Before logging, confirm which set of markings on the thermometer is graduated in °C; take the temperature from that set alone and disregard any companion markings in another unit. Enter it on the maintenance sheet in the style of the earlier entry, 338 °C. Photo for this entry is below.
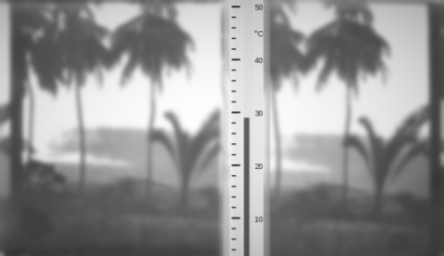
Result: 29 °C
